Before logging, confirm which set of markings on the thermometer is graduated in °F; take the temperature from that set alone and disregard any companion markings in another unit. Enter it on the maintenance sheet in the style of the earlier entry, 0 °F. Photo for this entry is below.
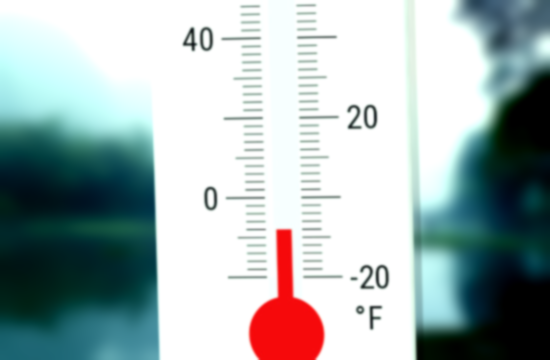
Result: -8 °F
